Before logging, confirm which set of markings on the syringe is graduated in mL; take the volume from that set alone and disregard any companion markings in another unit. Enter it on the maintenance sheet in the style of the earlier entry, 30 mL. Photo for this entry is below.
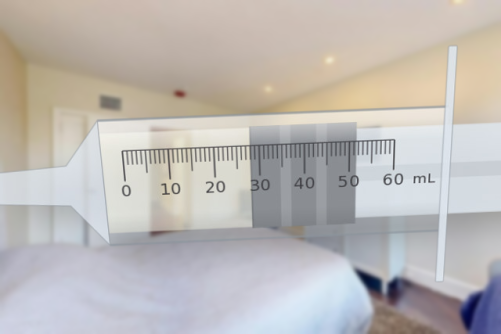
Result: 28 mL
